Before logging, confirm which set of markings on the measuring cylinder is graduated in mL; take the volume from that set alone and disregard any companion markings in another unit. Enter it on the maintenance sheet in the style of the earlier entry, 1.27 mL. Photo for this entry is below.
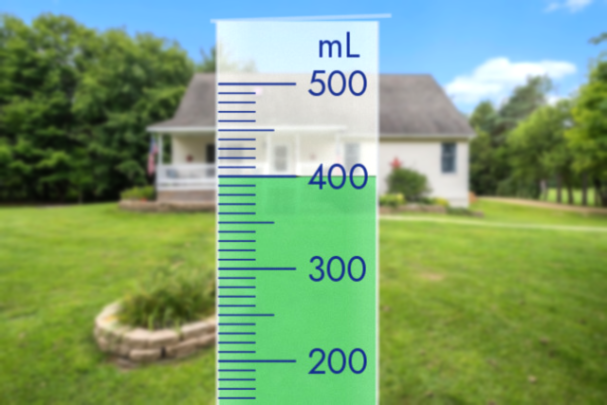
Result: 400 mL
